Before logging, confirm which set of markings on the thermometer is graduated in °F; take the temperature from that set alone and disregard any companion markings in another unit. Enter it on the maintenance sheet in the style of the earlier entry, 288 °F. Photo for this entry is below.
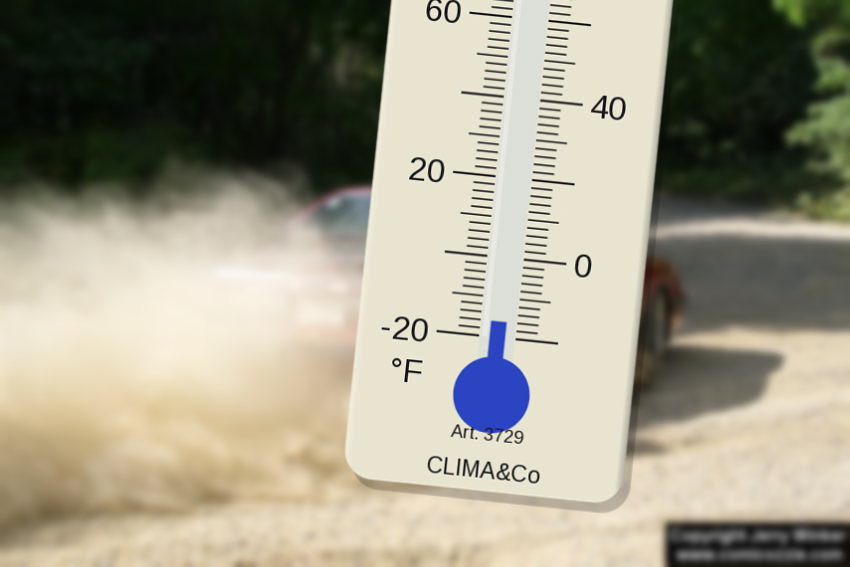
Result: -16 °F
